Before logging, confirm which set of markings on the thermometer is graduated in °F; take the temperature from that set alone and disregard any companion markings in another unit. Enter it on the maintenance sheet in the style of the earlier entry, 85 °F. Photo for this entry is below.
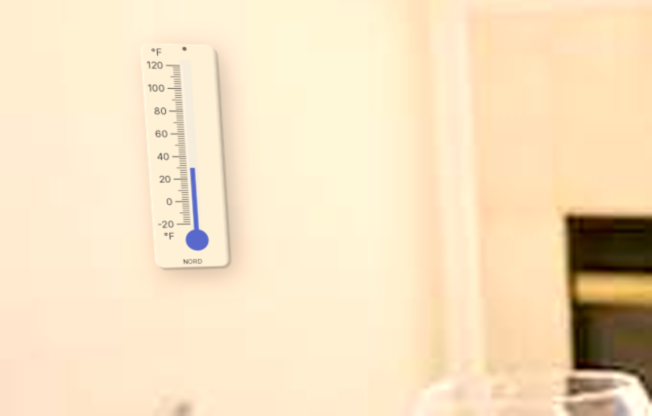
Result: 30 °F
